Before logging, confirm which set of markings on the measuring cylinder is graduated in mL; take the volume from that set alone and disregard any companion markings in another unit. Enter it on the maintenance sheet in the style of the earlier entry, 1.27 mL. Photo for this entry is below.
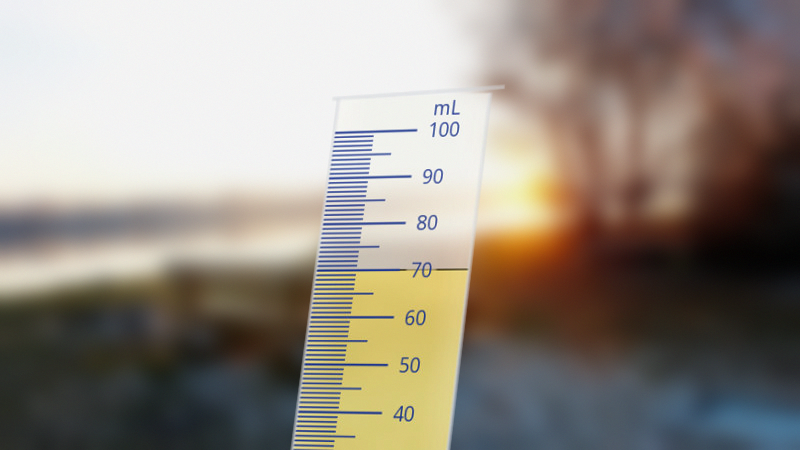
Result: 70 mL
